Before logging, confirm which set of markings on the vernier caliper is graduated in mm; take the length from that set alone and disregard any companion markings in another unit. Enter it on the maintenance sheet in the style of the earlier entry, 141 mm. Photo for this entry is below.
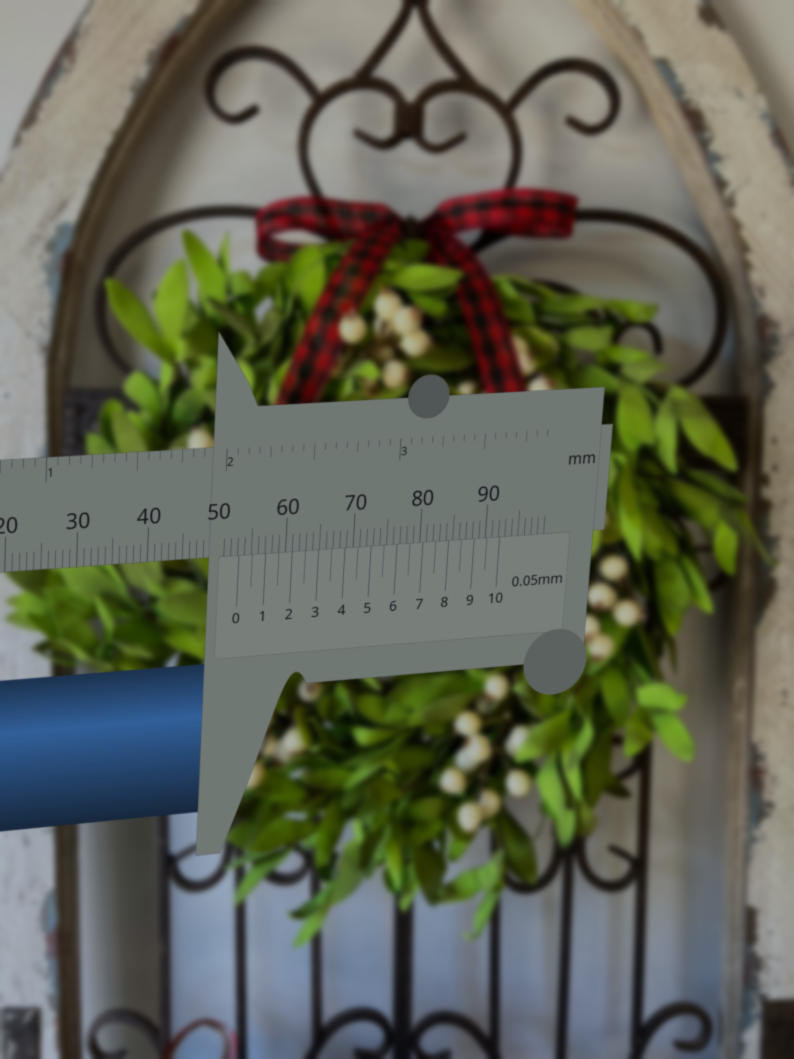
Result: 53.2 mm
